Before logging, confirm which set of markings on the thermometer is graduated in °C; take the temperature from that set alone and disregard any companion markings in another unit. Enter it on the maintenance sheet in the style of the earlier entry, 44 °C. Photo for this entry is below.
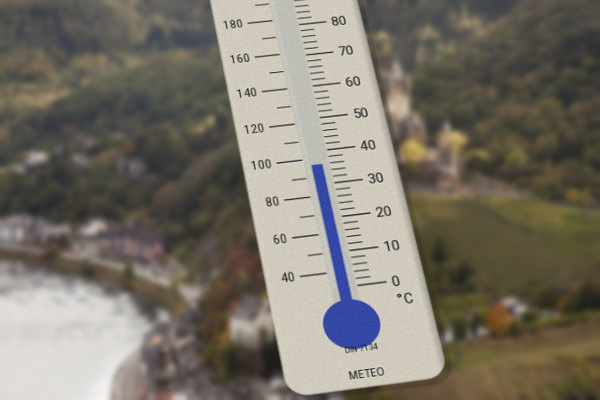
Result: 36 °C
